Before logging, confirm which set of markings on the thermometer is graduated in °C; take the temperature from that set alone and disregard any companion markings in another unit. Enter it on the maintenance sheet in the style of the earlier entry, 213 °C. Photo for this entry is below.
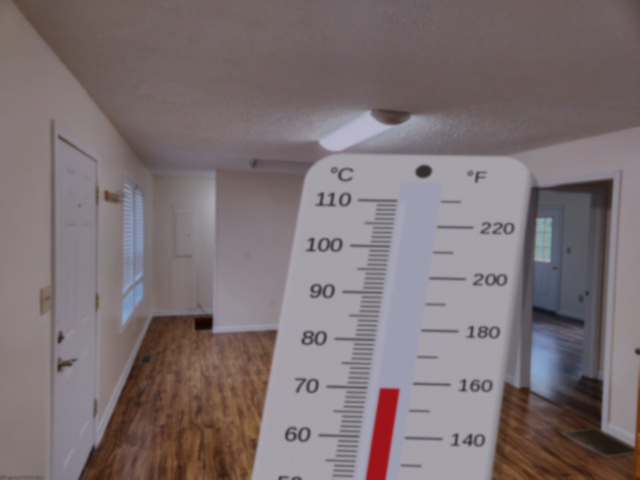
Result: 70 °C
